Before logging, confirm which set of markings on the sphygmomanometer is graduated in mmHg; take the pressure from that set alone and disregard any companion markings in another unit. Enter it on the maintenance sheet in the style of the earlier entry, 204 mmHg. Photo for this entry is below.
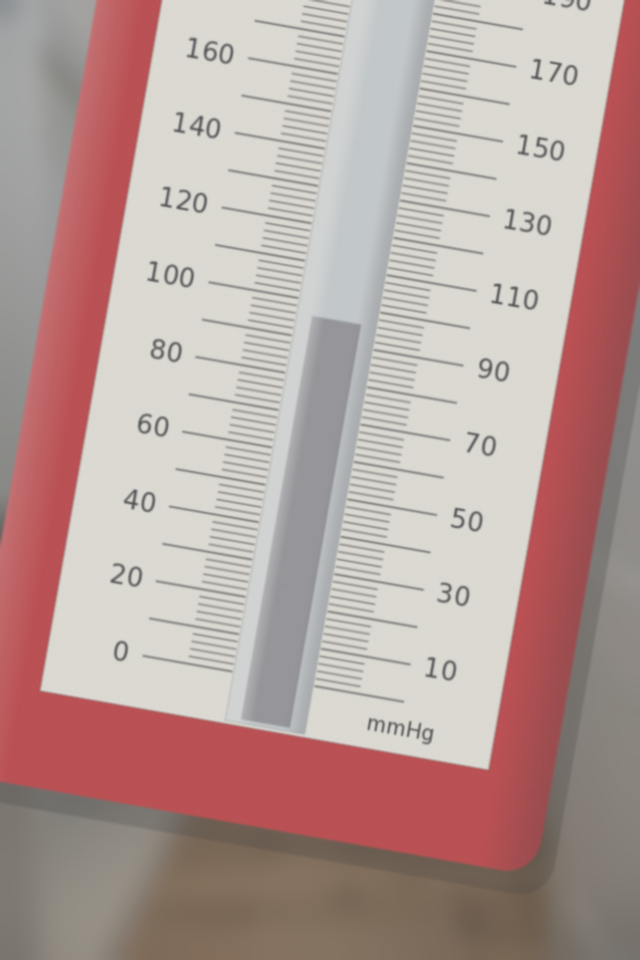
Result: 96 mmHg
